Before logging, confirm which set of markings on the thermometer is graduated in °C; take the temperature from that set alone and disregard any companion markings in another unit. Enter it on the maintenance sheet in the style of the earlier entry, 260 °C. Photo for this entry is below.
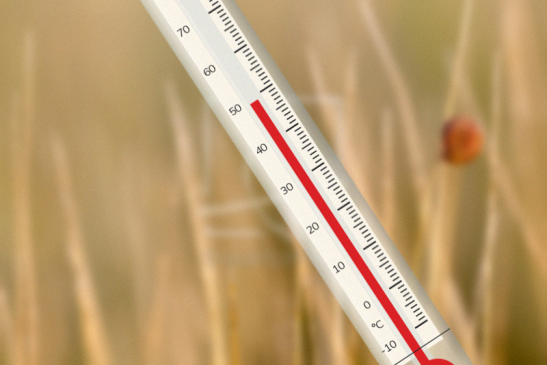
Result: 49 °C
